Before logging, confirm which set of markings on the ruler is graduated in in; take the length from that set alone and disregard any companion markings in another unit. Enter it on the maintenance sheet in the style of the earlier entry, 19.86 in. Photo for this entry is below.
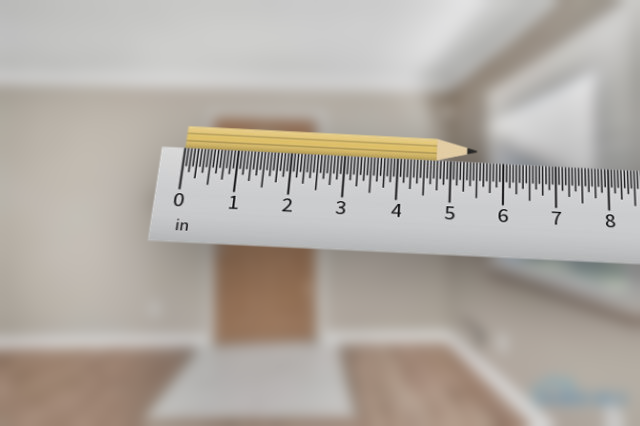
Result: 5.5 in
